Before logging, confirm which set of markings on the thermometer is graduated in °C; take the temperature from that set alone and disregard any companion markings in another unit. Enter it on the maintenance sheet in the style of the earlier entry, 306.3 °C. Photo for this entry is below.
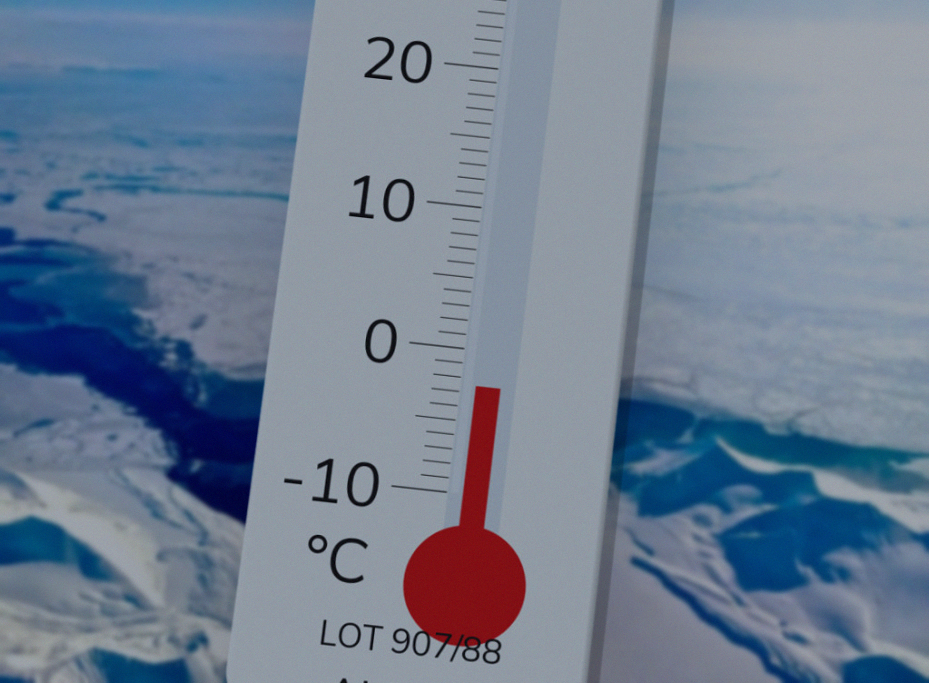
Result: -2.5 °C
